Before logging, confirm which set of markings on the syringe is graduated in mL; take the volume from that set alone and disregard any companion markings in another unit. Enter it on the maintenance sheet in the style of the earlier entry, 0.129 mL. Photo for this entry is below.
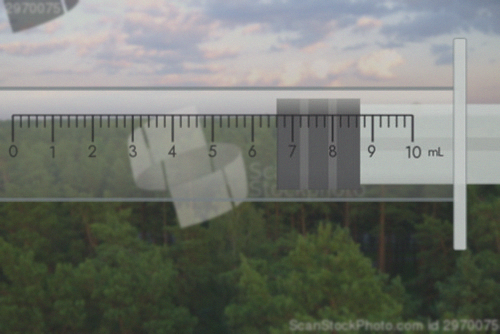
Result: 6.6 mL
